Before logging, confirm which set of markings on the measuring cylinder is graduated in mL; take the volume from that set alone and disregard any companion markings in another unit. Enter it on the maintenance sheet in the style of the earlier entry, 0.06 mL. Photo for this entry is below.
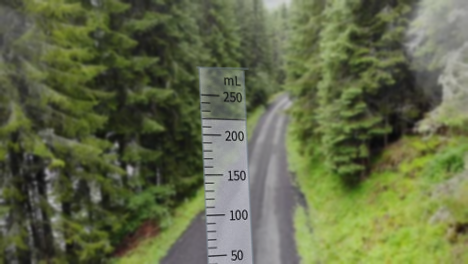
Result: 220 mL
